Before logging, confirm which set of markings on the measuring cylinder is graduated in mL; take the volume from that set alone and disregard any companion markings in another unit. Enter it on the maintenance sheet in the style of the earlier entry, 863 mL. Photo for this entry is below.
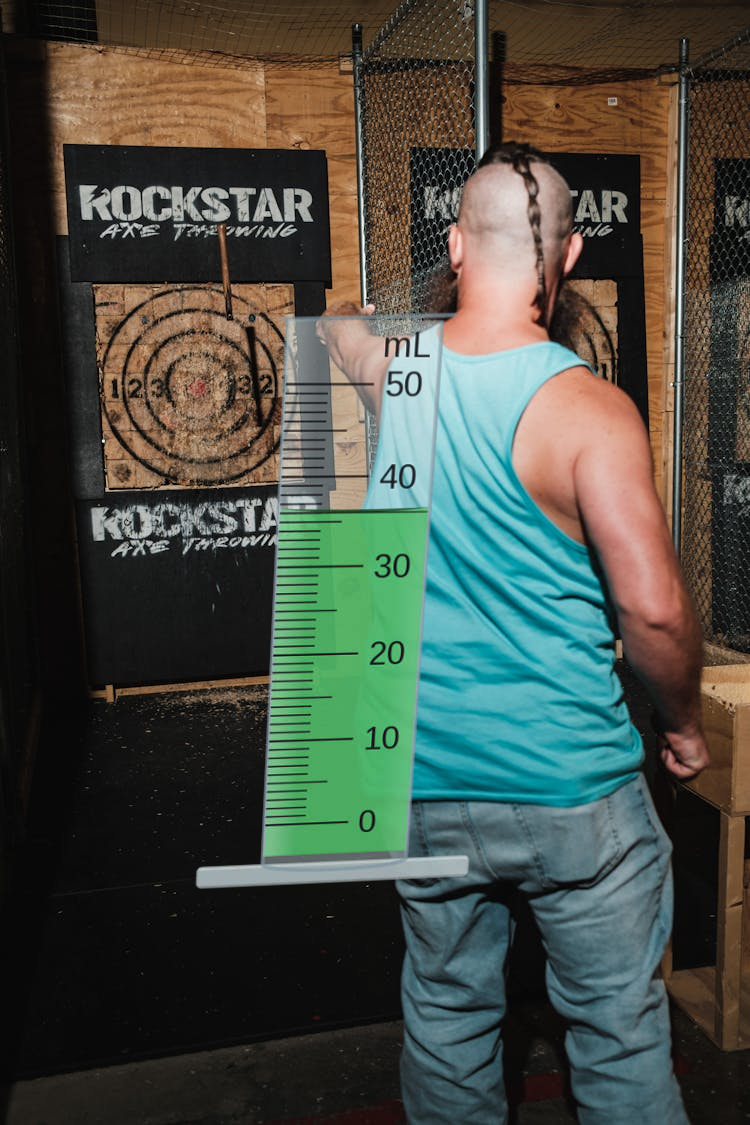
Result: 36 mL
